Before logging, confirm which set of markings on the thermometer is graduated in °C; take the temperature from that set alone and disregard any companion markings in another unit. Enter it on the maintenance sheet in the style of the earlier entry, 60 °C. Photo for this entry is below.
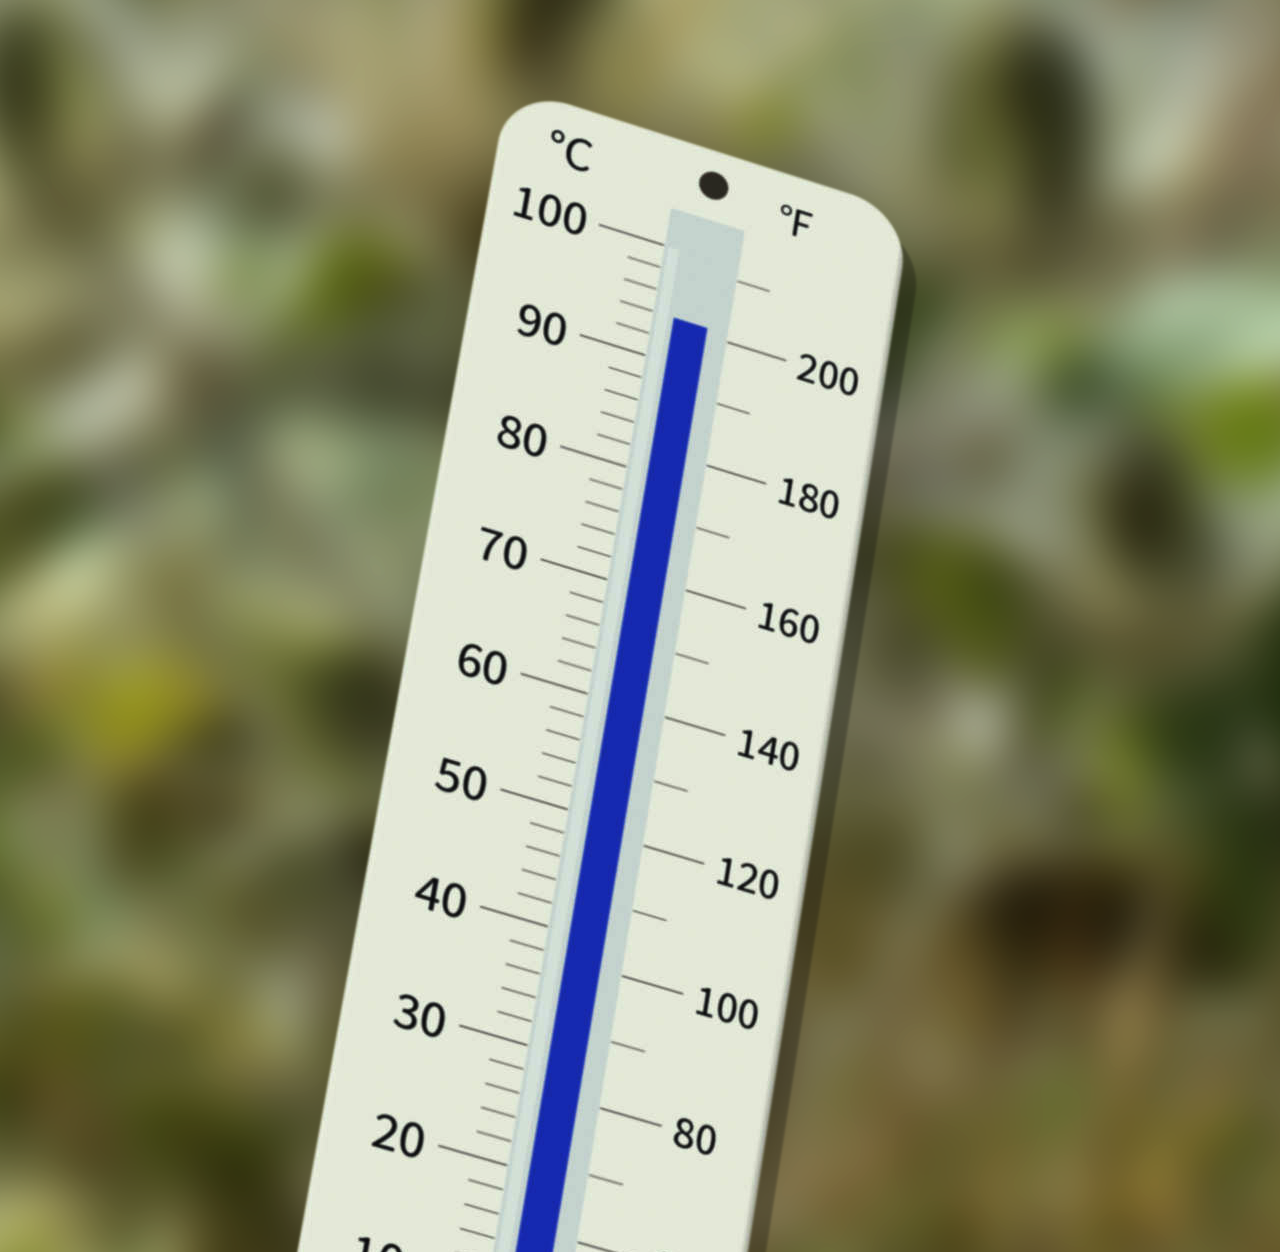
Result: 94 °C
